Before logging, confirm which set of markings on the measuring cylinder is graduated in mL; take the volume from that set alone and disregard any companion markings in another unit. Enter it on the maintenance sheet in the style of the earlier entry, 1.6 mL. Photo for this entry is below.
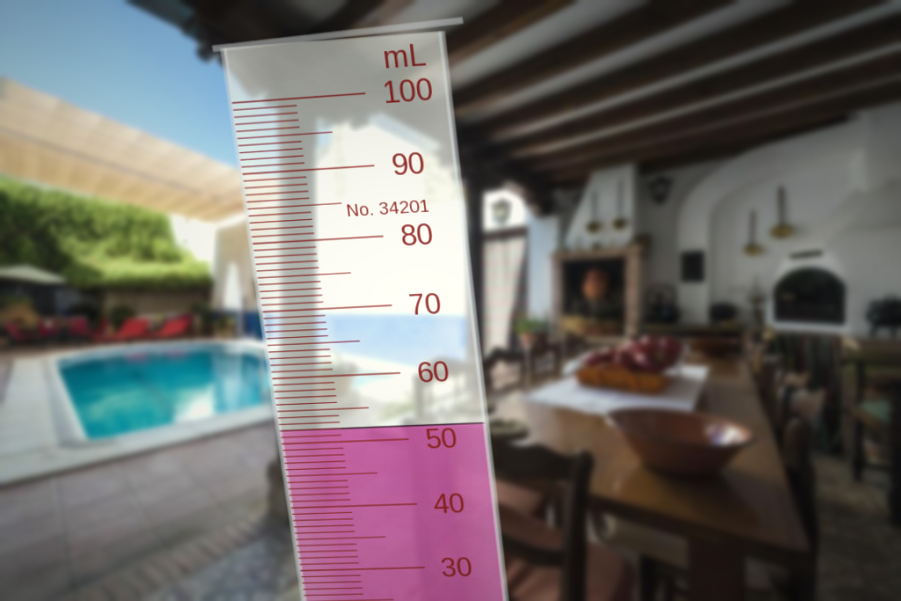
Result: 52 mL
